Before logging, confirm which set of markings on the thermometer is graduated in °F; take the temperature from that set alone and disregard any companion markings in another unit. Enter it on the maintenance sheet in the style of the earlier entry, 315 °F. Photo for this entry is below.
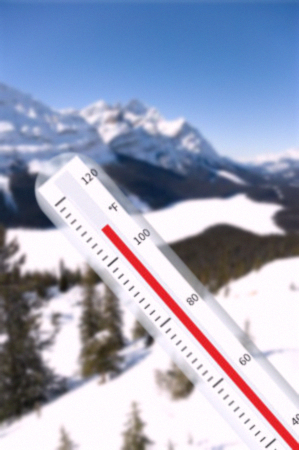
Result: 108 °F
